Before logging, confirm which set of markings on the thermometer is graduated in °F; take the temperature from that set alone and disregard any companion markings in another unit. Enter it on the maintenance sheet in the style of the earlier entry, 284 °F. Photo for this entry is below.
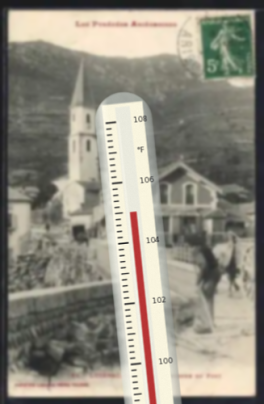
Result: 105 °F
